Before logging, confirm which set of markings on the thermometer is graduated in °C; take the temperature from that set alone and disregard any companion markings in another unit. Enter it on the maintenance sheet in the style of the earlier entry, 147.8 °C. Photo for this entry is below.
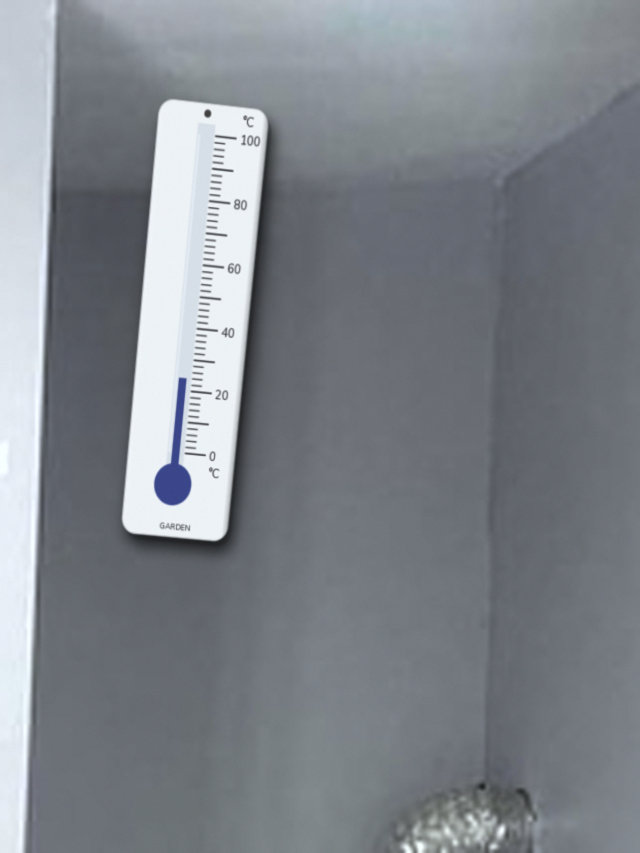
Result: 24 °C
